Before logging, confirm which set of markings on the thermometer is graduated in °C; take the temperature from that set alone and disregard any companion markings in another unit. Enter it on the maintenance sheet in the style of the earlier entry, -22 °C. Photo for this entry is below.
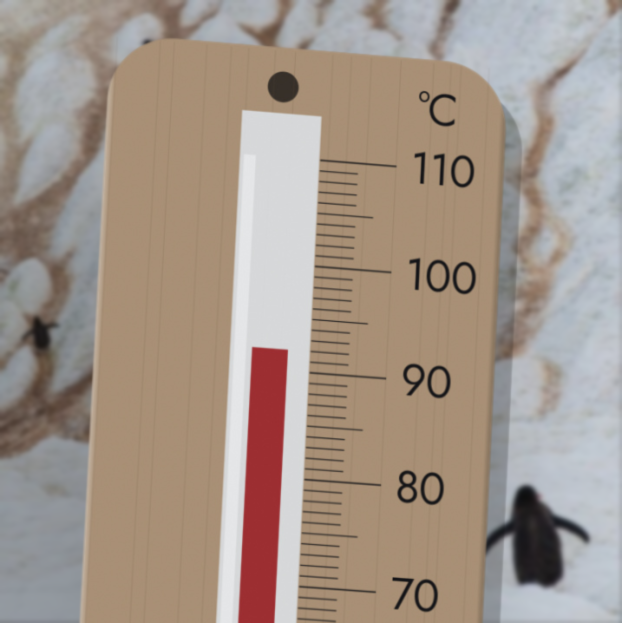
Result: 92 °C
